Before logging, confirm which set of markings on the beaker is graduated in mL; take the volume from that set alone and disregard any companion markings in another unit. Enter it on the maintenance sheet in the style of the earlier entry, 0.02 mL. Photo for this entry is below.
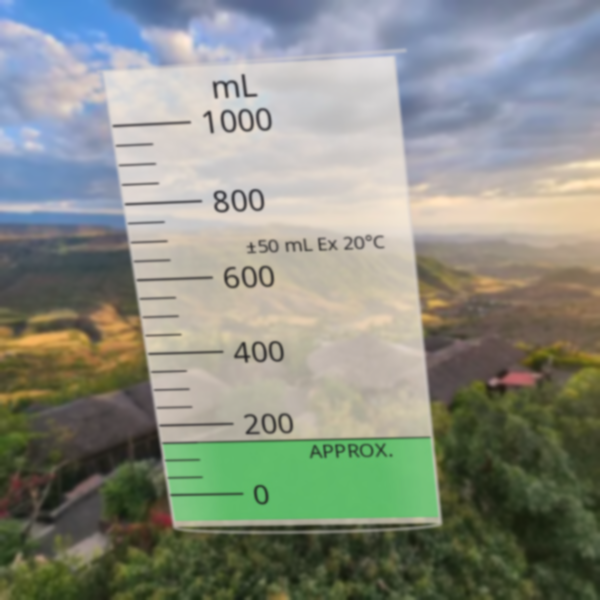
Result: 150 mL
